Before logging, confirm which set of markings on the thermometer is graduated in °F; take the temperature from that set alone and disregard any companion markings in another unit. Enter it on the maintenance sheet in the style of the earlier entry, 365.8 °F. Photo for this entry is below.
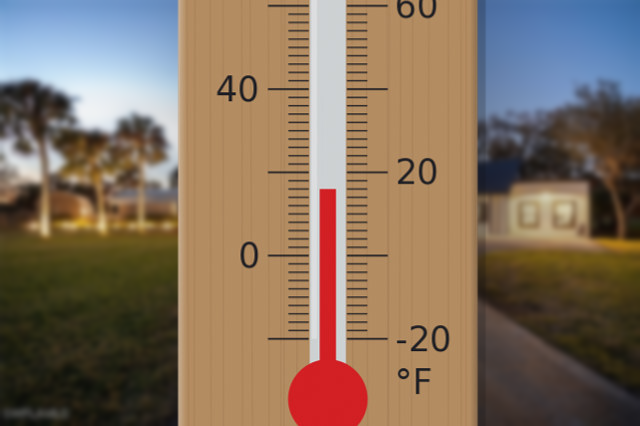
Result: 16 °F
